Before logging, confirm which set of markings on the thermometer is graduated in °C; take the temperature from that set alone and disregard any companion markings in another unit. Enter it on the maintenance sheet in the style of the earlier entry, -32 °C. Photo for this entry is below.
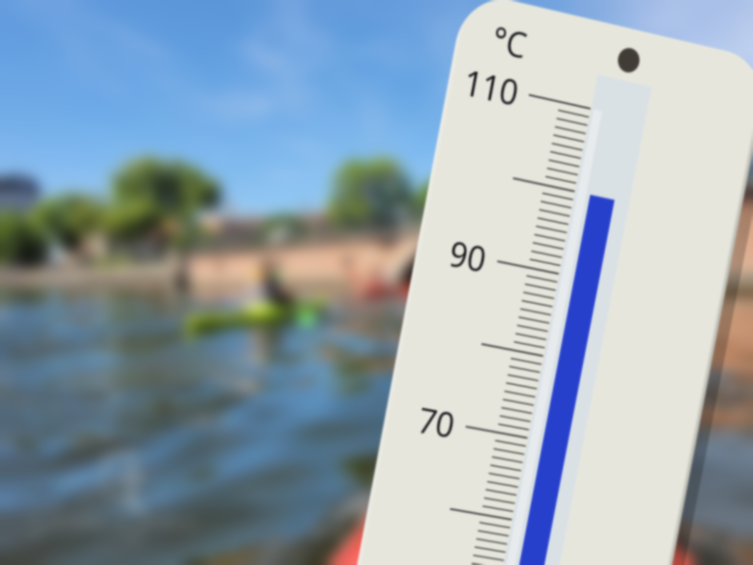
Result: 100 °C
